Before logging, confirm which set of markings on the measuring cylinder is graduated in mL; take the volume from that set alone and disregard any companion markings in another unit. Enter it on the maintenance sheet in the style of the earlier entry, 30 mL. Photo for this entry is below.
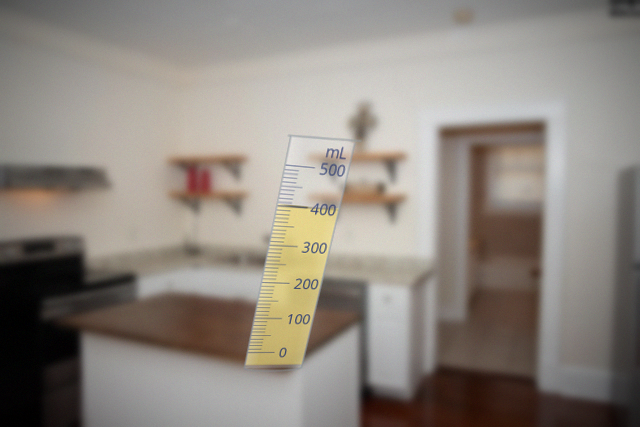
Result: 400 mL
